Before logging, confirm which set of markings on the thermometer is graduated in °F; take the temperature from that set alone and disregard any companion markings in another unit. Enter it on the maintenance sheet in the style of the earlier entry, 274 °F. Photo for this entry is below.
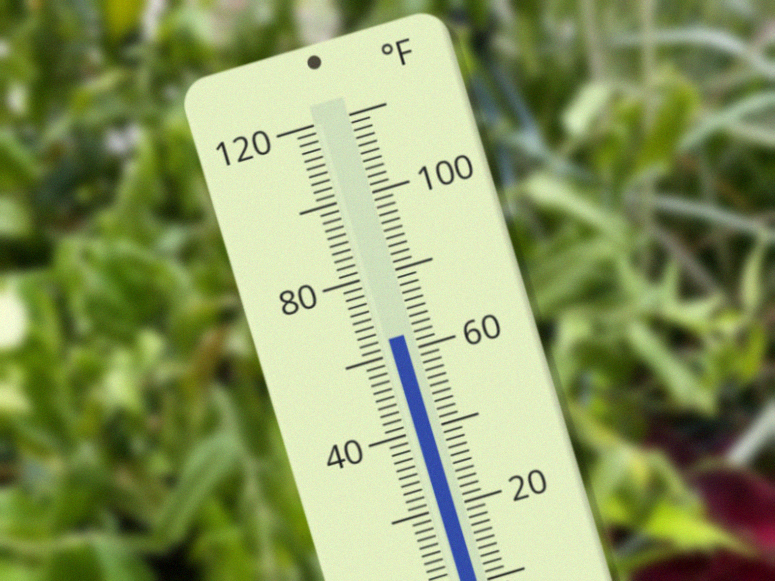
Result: 64 °F
